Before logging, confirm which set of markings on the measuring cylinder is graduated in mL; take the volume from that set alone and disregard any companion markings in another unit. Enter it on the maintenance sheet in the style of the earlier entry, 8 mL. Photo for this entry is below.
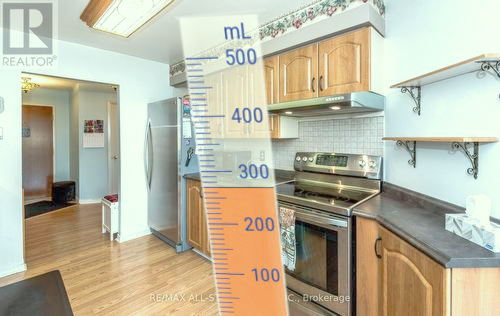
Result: 270 mL
